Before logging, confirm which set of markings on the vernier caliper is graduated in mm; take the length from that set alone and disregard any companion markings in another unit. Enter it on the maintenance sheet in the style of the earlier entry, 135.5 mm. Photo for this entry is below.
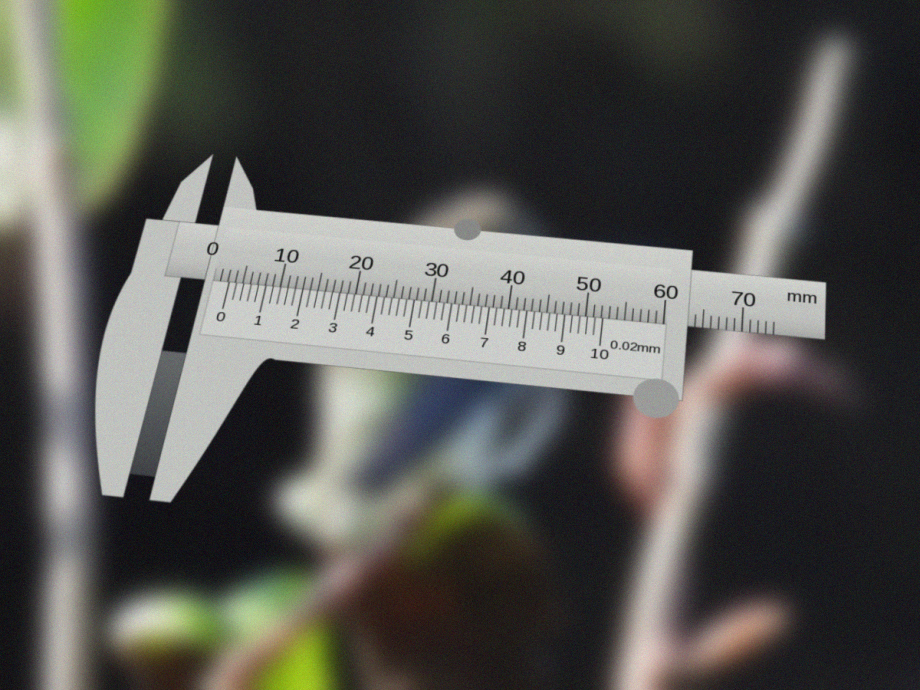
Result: 3.2 mm
